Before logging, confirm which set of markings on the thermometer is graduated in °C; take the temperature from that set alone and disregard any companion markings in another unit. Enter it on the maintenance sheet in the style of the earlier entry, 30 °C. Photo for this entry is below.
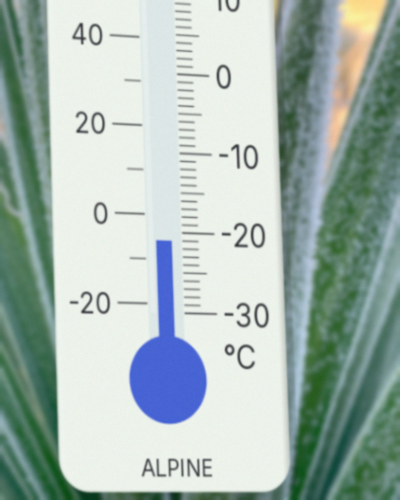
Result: -21 °C
